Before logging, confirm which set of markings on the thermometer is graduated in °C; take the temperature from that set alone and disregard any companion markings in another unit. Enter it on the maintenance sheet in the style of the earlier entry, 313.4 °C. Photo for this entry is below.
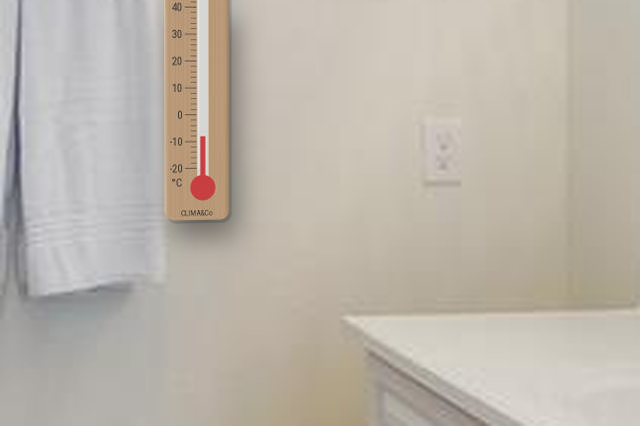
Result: -8 °C
